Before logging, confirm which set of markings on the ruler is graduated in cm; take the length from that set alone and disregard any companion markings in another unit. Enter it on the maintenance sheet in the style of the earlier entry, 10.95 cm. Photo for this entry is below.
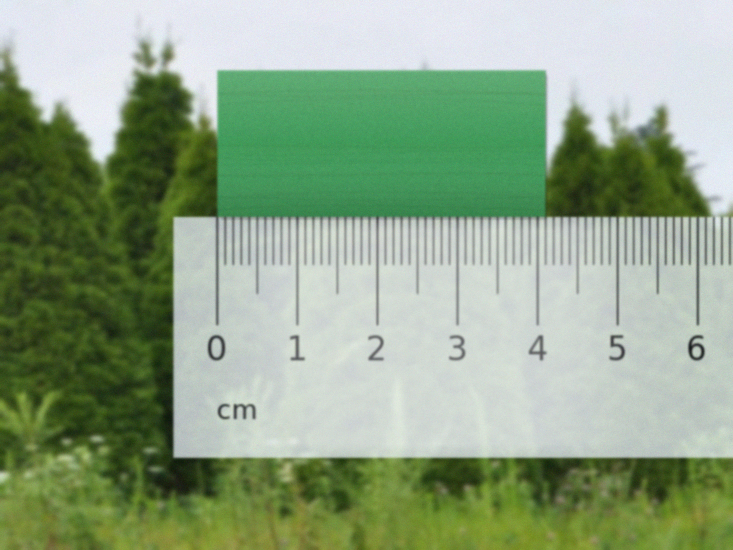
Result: 4.1 cm
